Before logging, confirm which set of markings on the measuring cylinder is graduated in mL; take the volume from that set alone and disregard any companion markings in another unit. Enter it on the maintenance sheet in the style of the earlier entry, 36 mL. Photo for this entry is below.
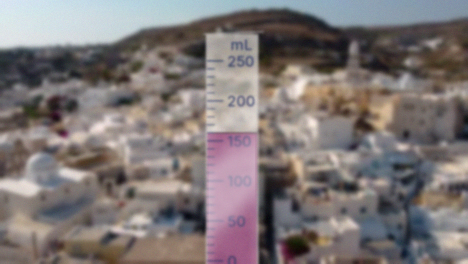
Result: 160 mL
